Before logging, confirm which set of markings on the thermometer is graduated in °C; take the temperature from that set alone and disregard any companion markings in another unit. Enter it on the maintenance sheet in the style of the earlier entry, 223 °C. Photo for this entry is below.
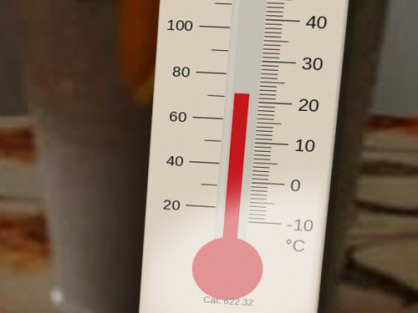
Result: 22 °C
